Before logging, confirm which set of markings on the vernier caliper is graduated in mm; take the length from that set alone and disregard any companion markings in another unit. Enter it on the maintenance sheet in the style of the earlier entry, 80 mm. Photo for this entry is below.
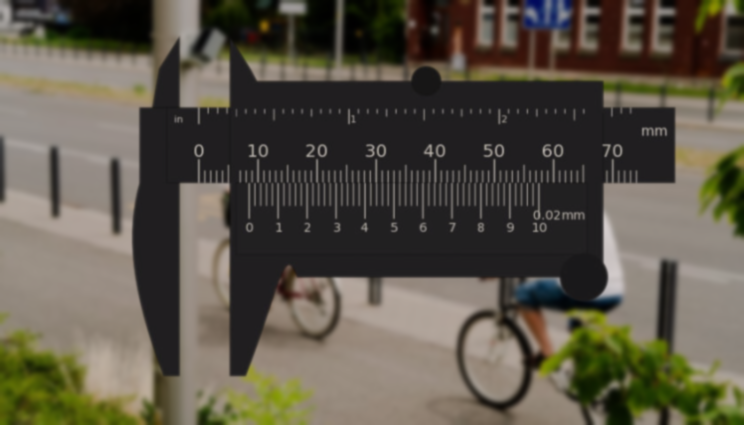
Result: 8.5 mm
